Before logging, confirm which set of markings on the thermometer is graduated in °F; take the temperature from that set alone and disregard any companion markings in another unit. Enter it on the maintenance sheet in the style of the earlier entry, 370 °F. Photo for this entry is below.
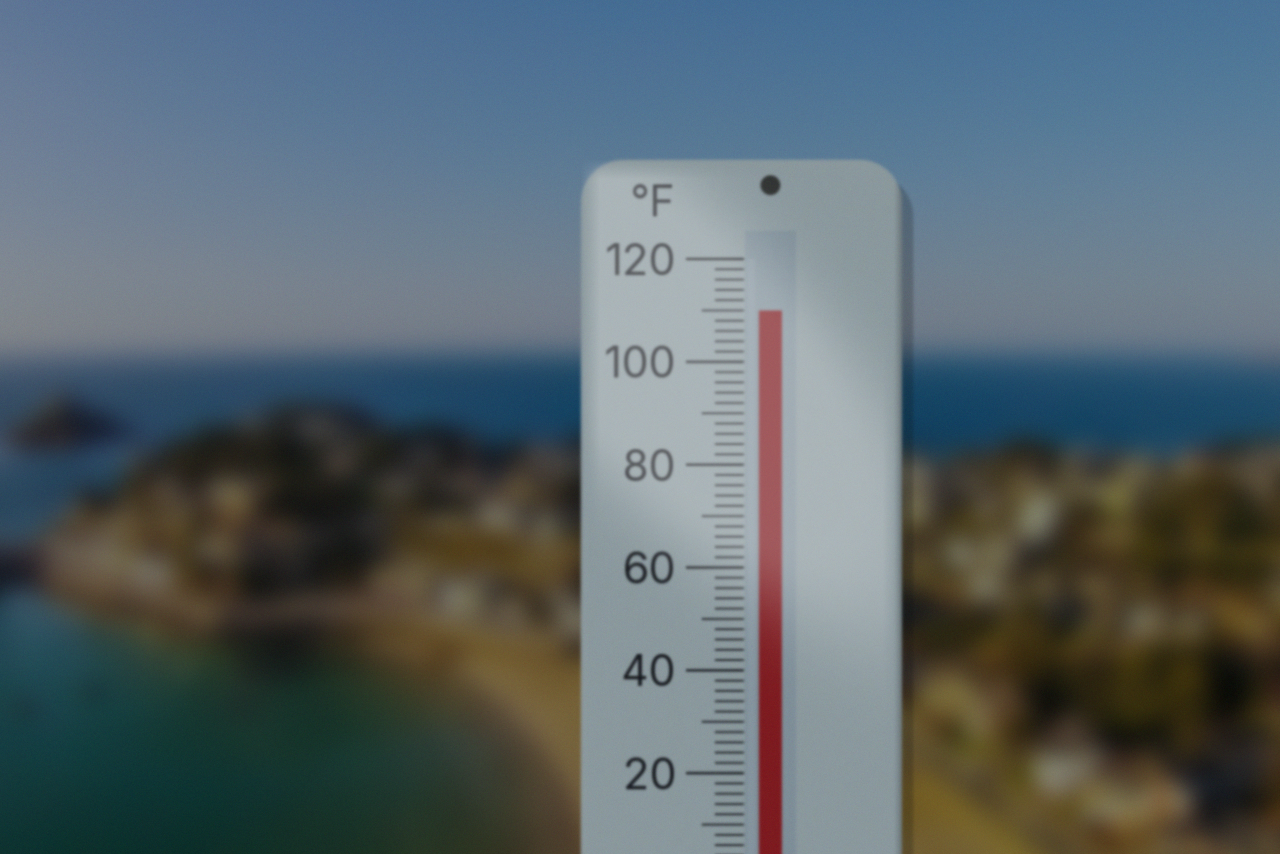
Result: 110 °F
